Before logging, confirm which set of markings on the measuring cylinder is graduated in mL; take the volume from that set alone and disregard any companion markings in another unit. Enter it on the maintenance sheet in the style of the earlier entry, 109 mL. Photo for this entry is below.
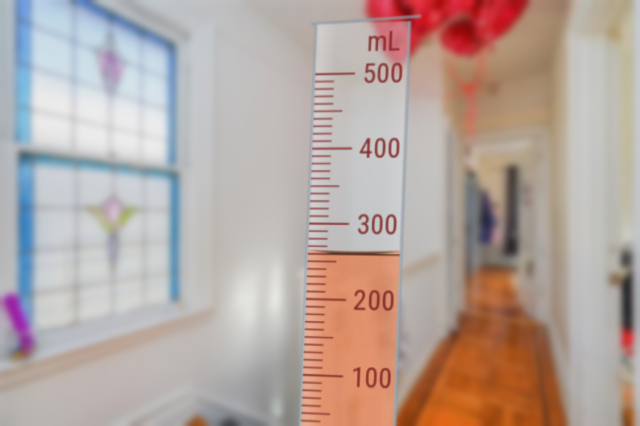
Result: 260 mL
